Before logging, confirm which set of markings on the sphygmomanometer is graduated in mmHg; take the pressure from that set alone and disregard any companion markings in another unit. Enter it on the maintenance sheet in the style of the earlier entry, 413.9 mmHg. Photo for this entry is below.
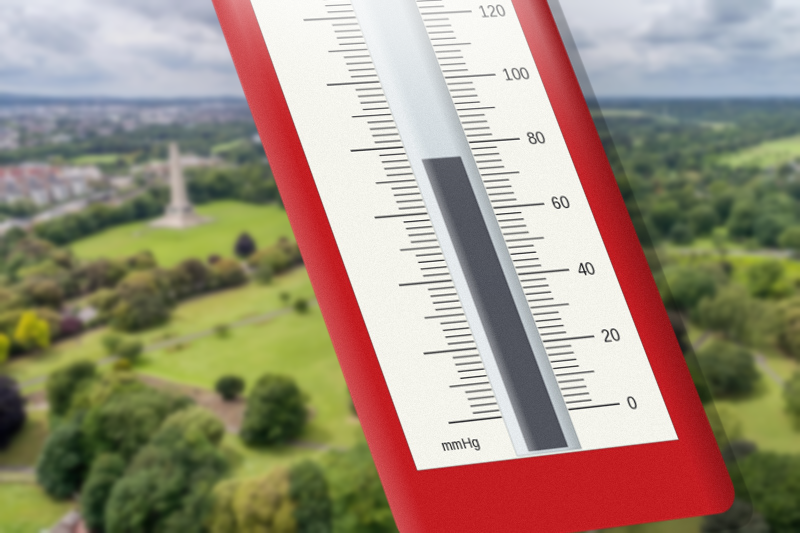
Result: 76 mmHg
